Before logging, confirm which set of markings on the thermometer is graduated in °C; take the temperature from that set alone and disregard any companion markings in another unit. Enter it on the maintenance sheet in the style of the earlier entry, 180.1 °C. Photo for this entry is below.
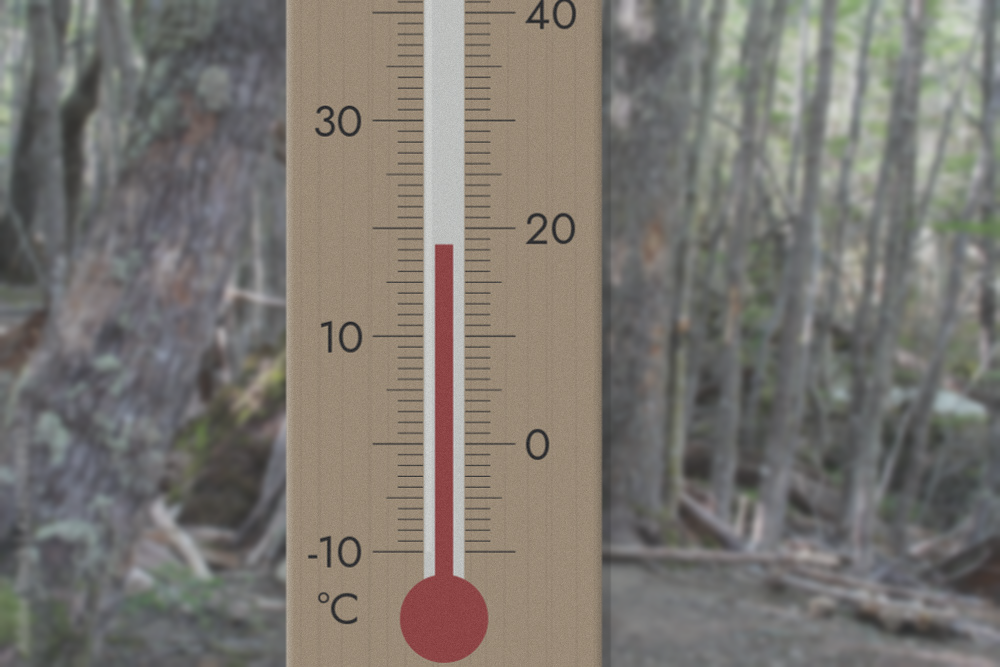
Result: 18.5 °C
